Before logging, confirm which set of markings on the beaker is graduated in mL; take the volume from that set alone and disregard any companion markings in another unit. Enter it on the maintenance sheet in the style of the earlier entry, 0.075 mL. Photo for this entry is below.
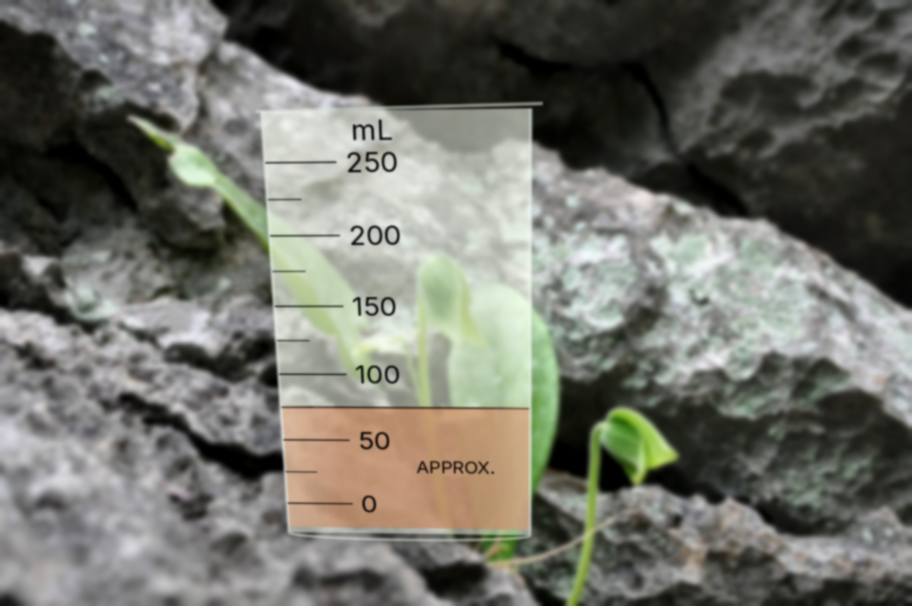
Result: 75 mL
